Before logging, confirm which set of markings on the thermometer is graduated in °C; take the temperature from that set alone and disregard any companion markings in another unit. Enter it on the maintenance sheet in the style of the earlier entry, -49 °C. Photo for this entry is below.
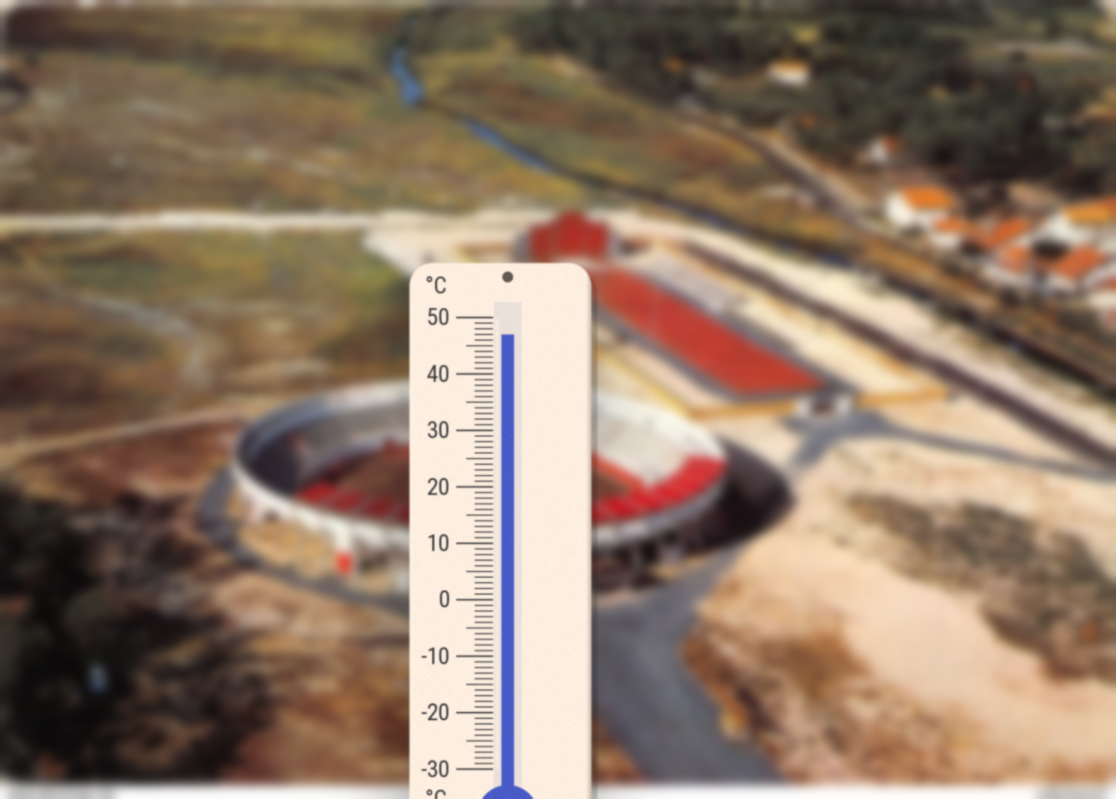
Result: 47 °C
